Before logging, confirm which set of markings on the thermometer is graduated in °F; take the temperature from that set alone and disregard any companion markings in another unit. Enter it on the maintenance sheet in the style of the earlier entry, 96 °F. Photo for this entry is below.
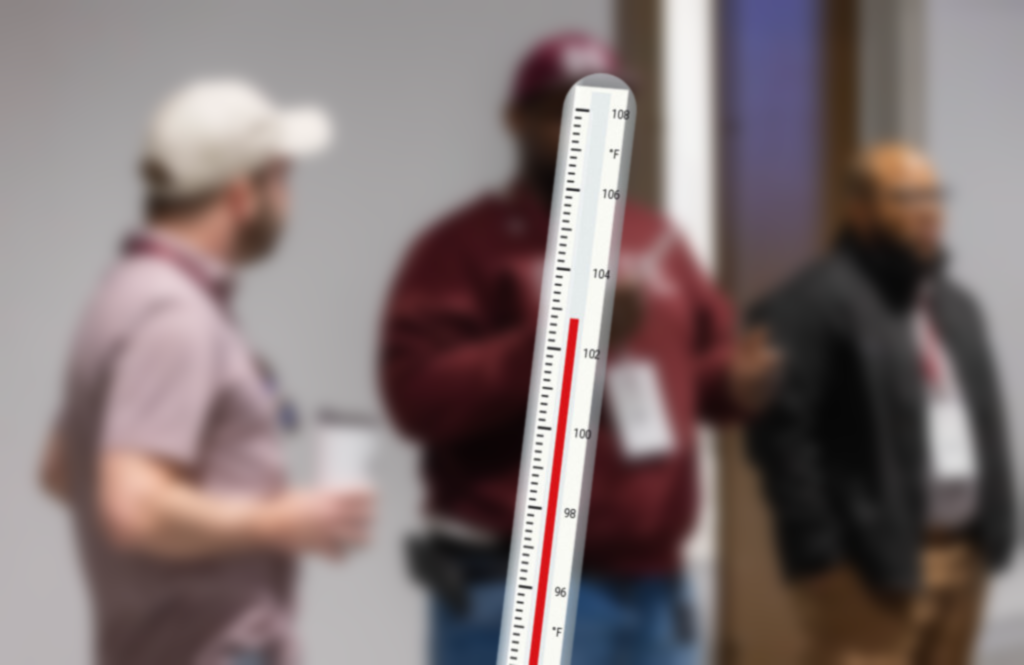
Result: 102.8 °F
